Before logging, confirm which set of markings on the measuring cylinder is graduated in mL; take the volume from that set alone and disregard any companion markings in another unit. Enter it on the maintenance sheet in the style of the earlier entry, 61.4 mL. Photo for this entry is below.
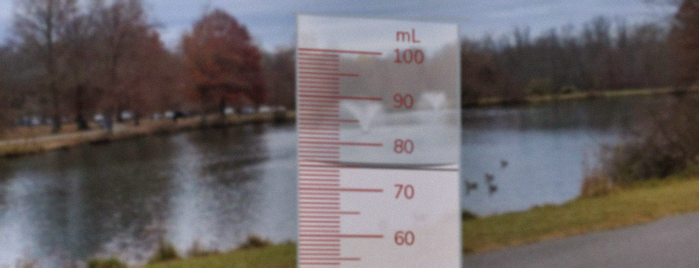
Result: 75 mL
